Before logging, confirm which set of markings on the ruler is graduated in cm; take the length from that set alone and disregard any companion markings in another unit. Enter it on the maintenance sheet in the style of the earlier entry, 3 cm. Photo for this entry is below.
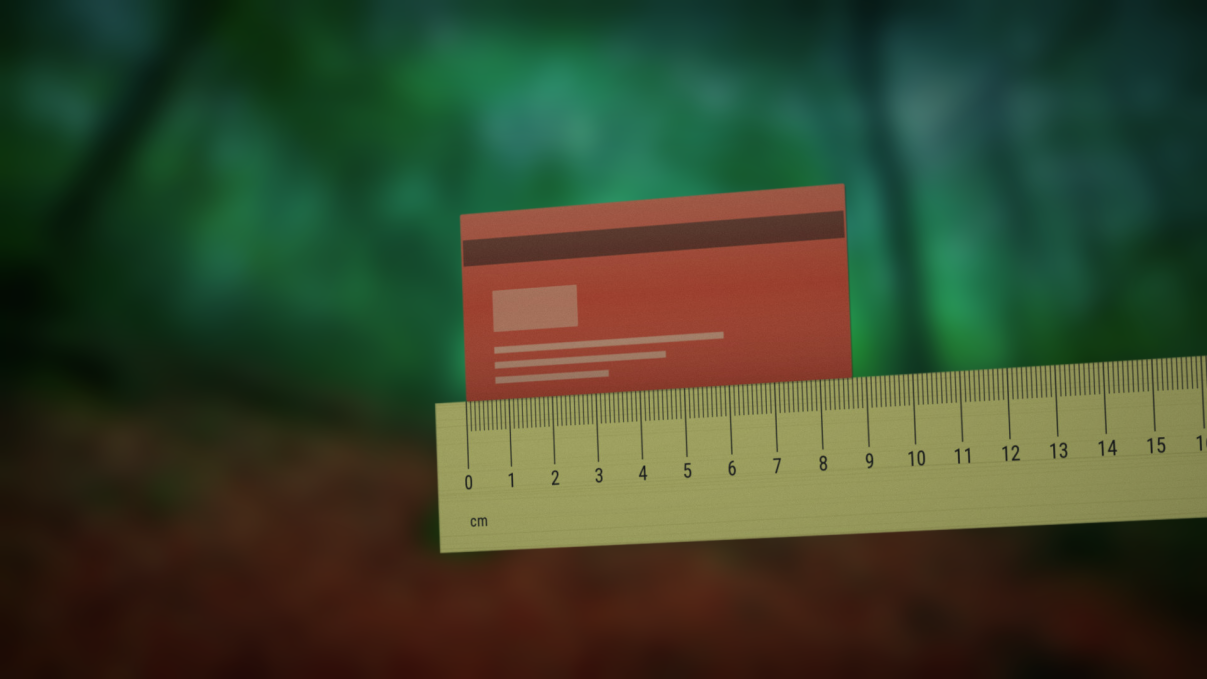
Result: 8.7 cm
